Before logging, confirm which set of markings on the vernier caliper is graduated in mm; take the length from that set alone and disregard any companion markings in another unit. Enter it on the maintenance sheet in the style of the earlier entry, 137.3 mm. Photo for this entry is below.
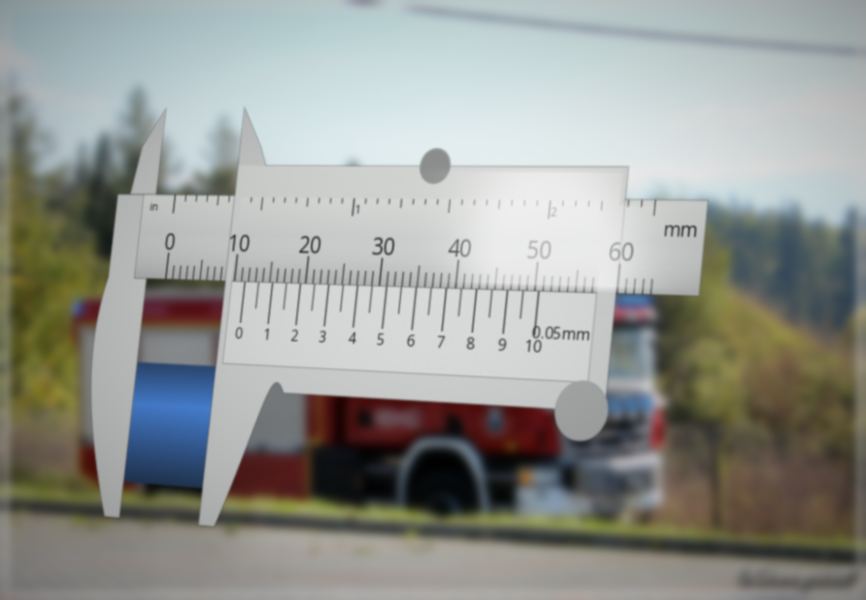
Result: 11.5 mm
